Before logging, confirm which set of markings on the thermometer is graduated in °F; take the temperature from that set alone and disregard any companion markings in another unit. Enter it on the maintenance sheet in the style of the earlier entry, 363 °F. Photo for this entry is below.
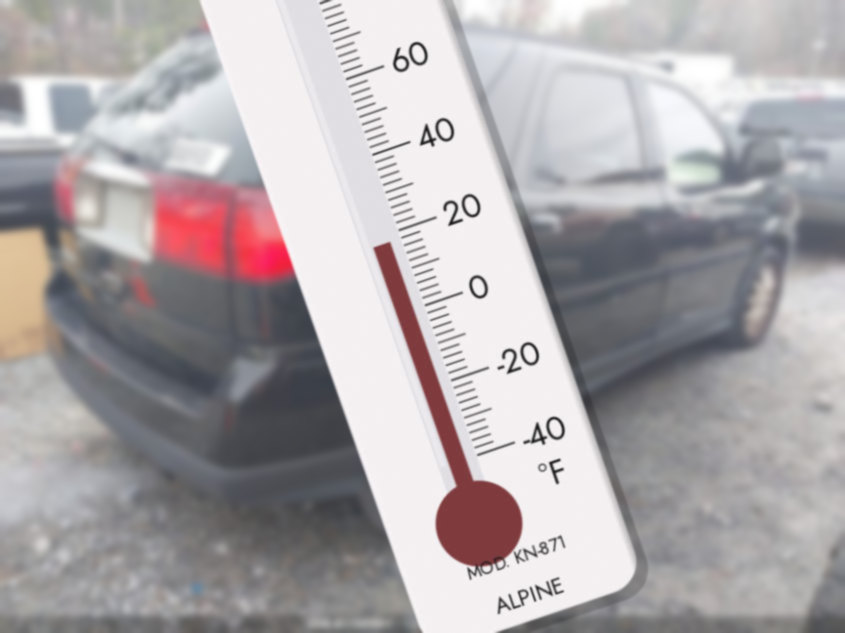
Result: 18 °F
